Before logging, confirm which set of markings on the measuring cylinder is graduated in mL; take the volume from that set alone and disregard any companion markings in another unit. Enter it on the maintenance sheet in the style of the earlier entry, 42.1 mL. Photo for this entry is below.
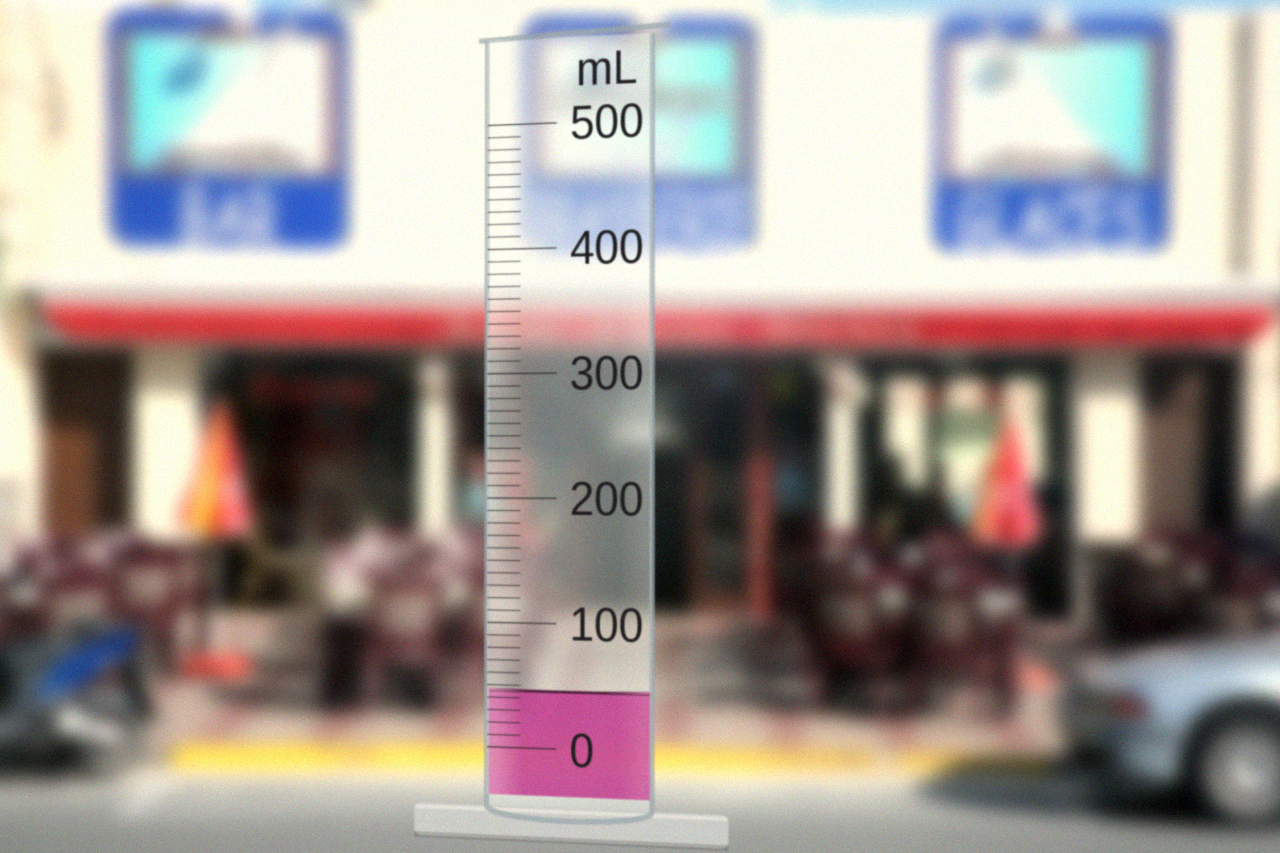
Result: 45 mL
